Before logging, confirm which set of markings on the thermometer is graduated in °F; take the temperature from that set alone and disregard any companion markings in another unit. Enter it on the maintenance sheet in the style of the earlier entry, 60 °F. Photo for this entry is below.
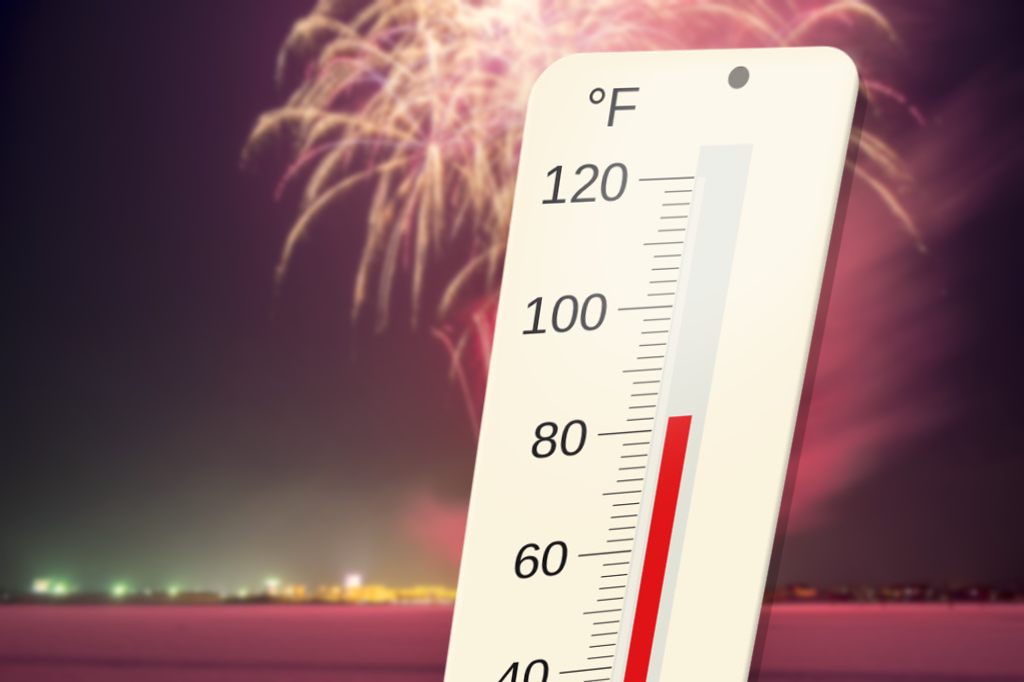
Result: 82 °F
